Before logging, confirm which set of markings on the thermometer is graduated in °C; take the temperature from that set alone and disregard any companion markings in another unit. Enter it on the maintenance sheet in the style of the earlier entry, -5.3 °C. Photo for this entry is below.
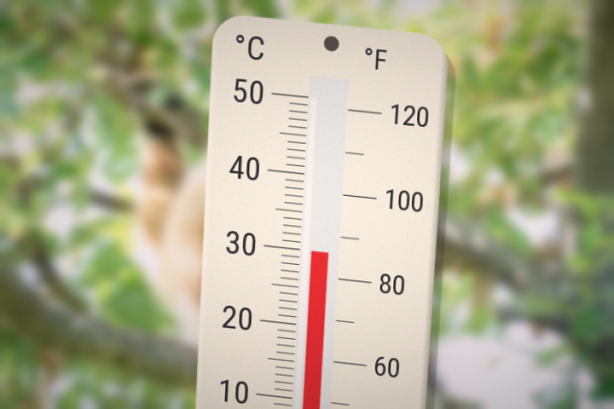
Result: 30 °C
